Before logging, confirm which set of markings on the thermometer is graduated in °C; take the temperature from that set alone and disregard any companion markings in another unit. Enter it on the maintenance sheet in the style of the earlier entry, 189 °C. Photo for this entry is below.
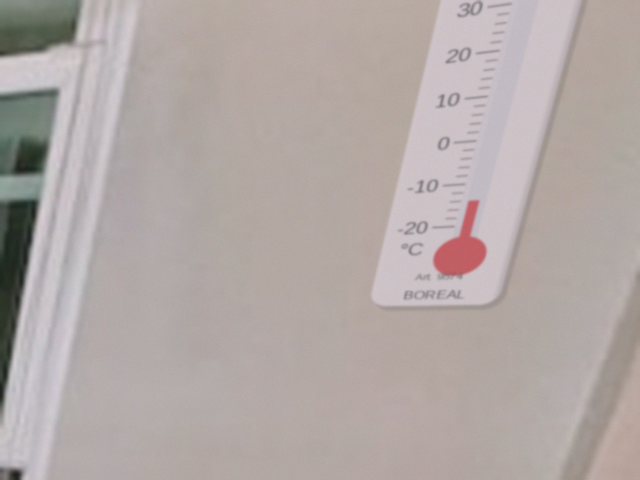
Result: -14 °C
